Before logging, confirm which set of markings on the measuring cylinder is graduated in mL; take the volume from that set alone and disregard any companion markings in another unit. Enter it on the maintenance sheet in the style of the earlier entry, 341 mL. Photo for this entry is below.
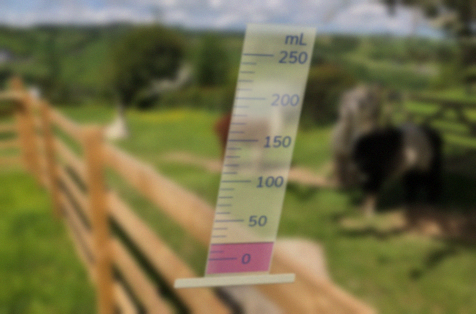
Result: 20 mL
